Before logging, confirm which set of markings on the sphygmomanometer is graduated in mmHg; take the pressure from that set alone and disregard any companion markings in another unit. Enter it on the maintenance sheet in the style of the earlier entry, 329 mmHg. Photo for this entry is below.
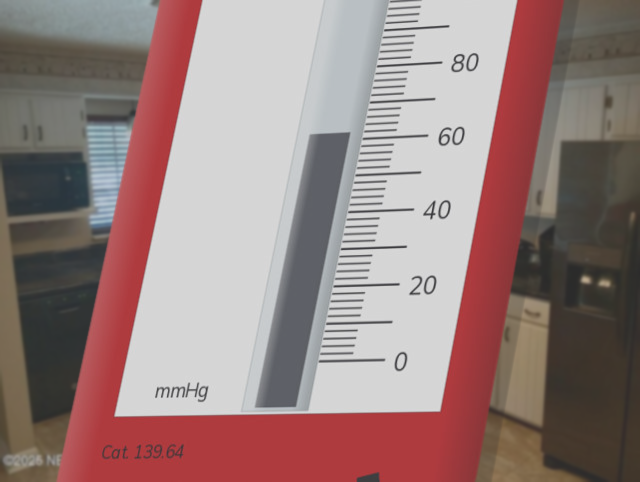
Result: 62 mmHg
